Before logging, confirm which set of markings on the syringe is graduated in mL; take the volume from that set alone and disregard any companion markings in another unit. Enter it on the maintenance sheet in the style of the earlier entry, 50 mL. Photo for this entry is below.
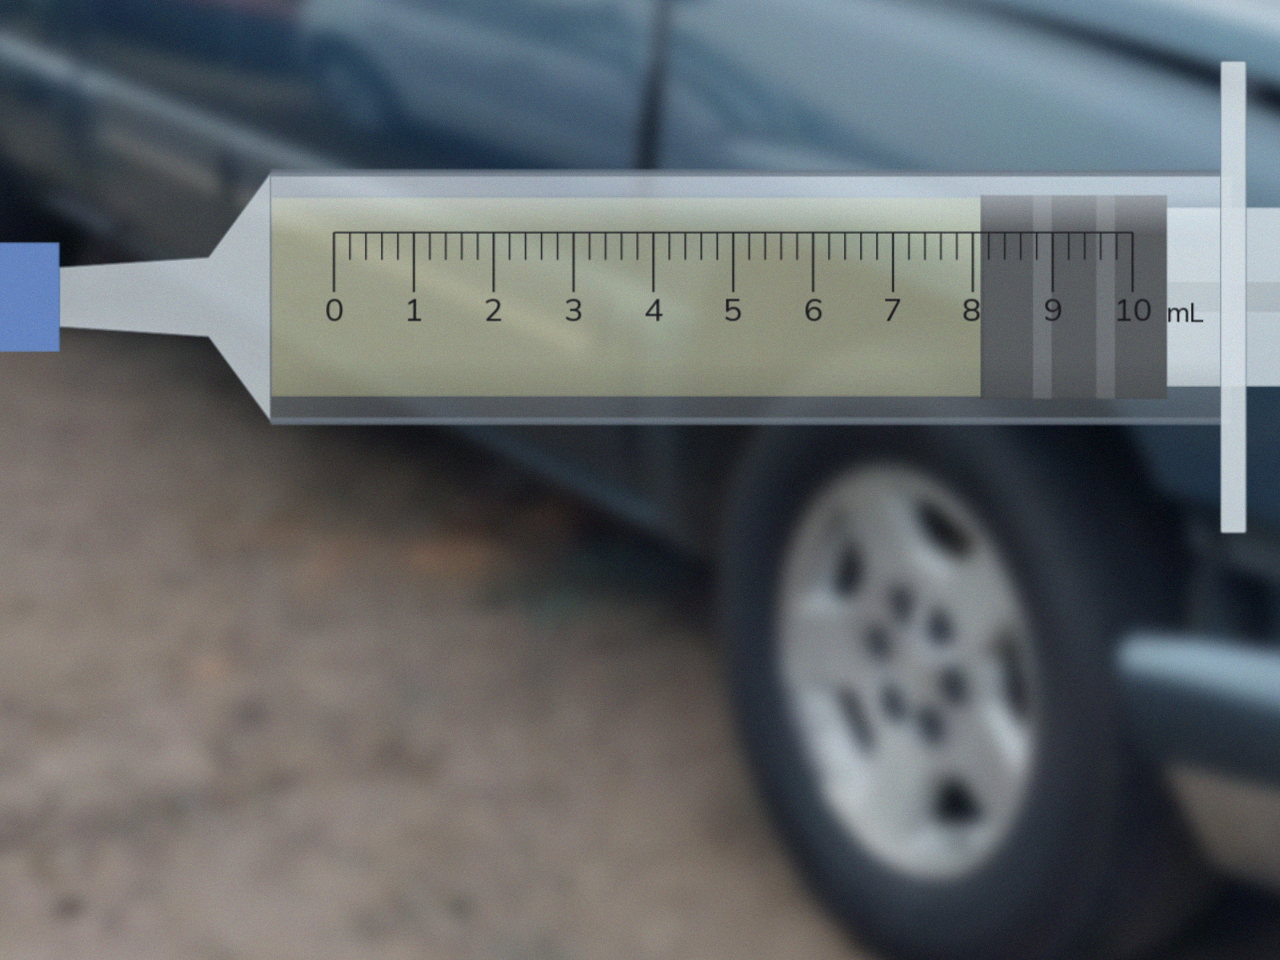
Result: 8.1 mL
